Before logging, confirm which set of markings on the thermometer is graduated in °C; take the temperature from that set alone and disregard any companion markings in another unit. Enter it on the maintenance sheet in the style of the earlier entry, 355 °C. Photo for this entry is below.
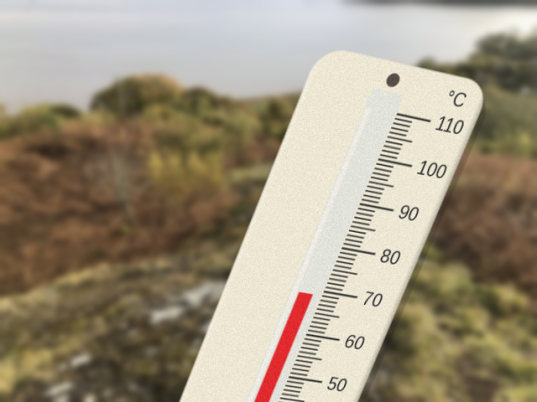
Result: 69 °C
